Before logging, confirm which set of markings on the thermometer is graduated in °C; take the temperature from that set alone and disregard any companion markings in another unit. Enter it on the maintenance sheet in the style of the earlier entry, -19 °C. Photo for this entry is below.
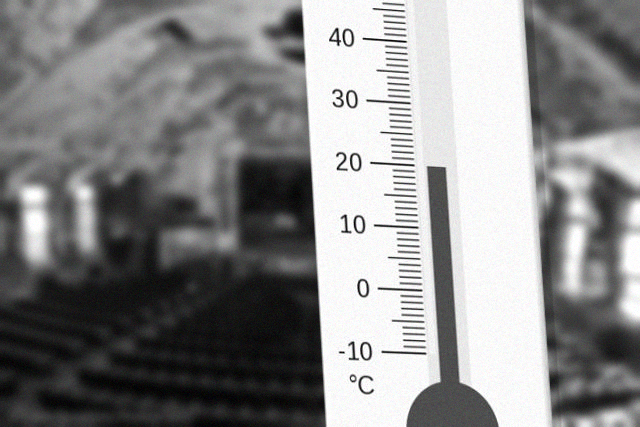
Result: 20 °C
